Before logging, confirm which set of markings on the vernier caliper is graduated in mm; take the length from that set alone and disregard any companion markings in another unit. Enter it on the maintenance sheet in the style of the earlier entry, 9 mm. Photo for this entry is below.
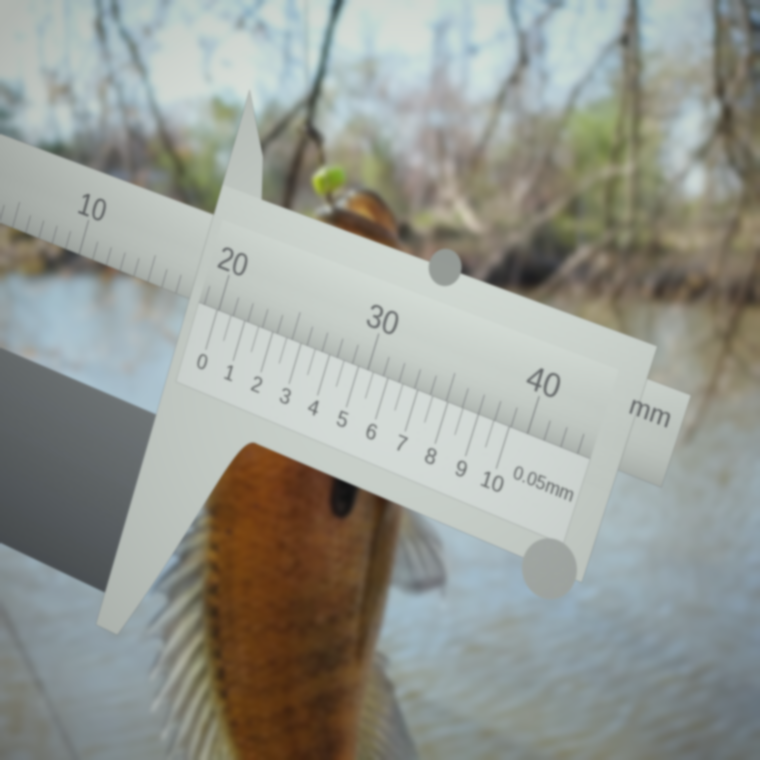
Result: 19.9 mm
